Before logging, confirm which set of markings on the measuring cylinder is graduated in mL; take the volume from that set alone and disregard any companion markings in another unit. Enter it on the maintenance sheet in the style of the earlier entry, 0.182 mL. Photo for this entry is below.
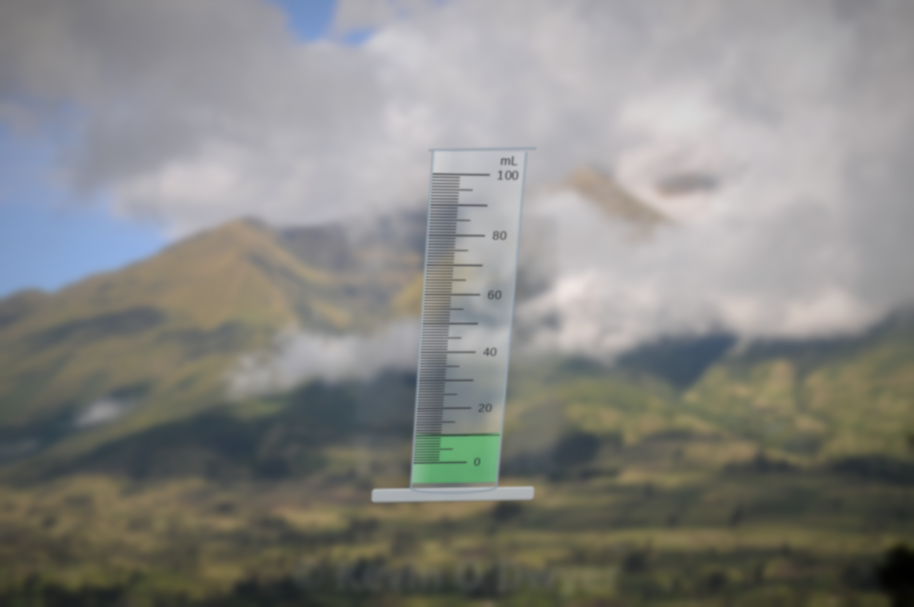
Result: 10 mL
